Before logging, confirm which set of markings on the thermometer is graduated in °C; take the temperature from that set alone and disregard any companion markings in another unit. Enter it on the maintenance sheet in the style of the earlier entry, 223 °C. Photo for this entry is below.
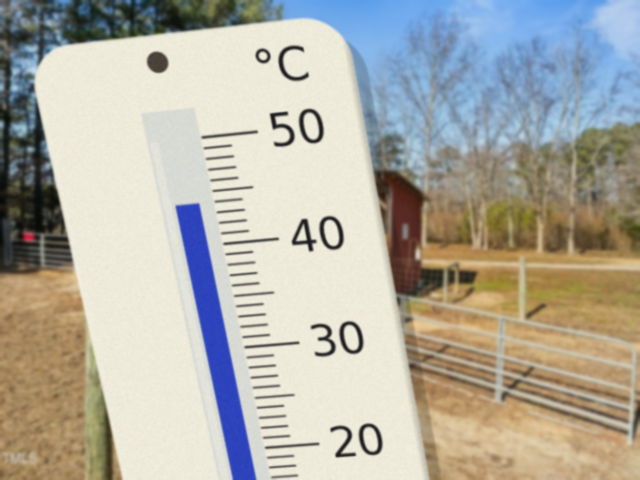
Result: 44 °C
